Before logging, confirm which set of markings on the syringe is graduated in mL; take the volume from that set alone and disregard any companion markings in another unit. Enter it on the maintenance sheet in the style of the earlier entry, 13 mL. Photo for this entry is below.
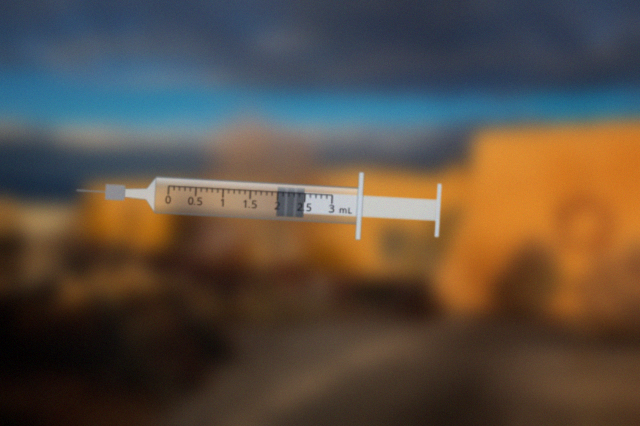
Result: 2 mL
